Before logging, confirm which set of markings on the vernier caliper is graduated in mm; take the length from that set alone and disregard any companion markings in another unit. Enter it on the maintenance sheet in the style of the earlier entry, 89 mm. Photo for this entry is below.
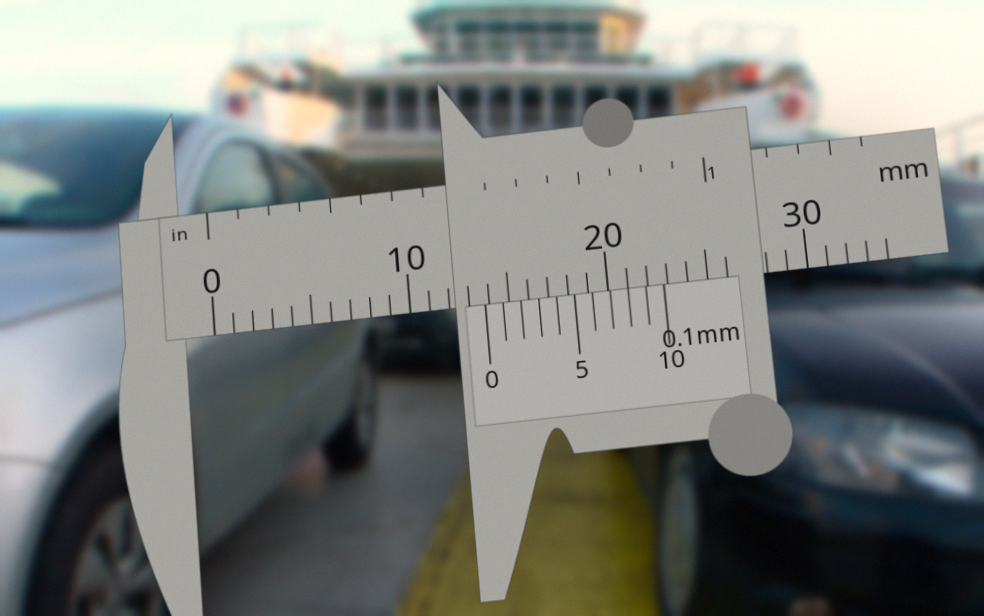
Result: 13.8 mm
